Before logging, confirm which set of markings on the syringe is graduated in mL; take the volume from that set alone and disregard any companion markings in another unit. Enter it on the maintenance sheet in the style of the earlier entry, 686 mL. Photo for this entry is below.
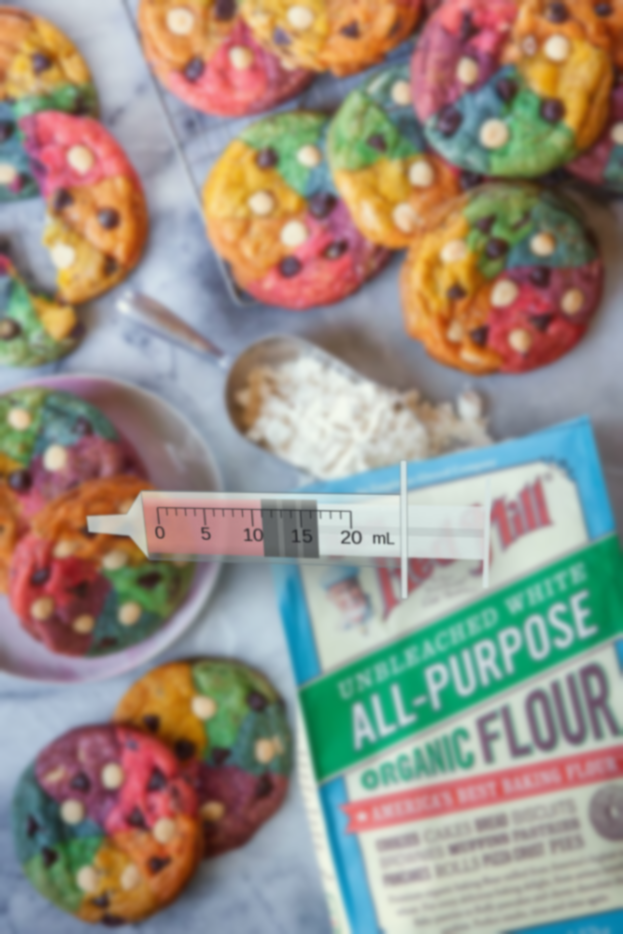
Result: 11 mL
